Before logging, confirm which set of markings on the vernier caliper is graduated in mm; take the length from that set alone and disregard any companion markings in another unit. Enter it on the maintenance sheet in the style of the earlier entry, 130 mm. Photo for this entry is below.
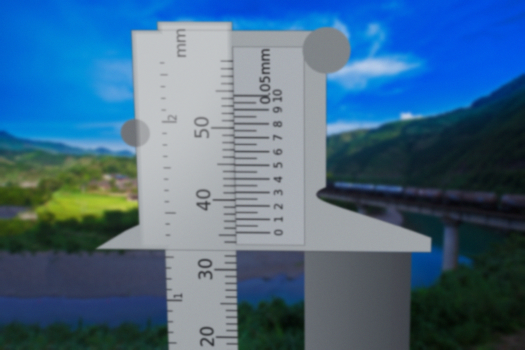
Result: 35.4 mm
